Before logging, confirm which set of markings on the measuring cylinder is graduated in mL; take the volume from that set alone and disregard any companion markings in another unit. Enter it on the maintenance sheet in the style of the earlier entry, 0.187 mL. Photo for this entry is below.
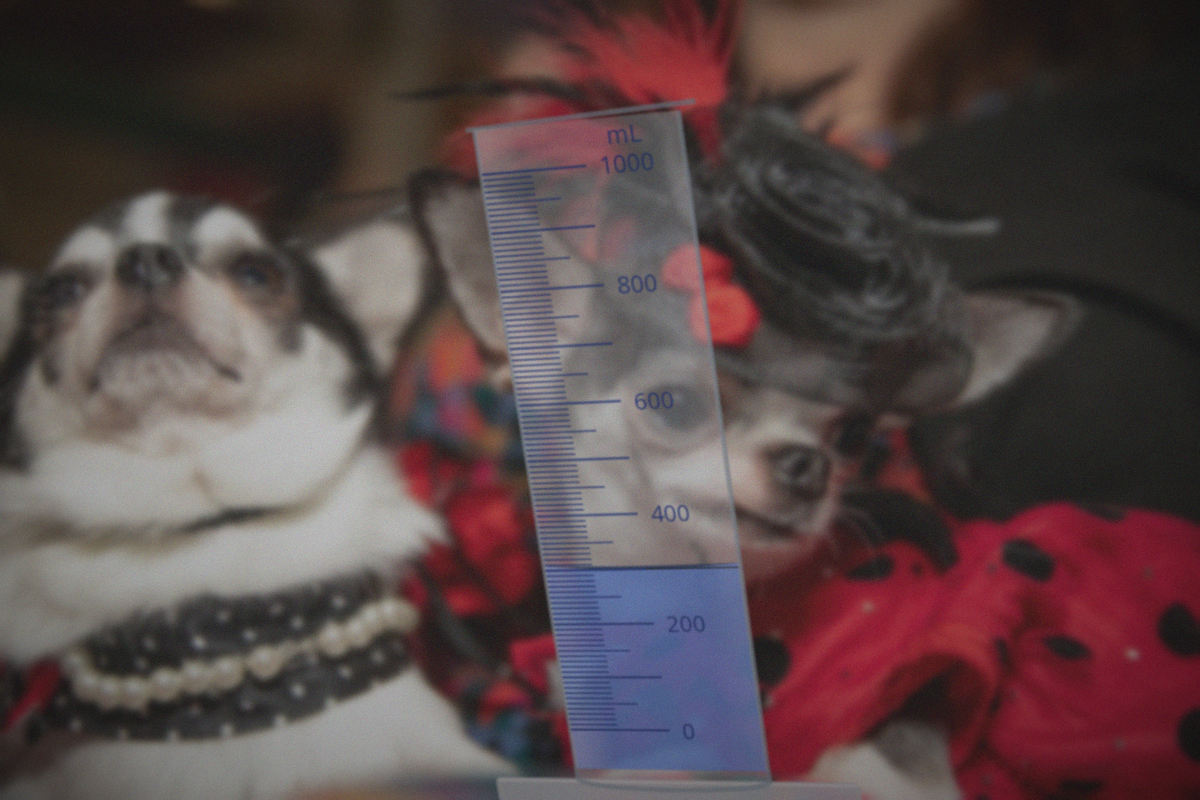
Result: 300 mL
